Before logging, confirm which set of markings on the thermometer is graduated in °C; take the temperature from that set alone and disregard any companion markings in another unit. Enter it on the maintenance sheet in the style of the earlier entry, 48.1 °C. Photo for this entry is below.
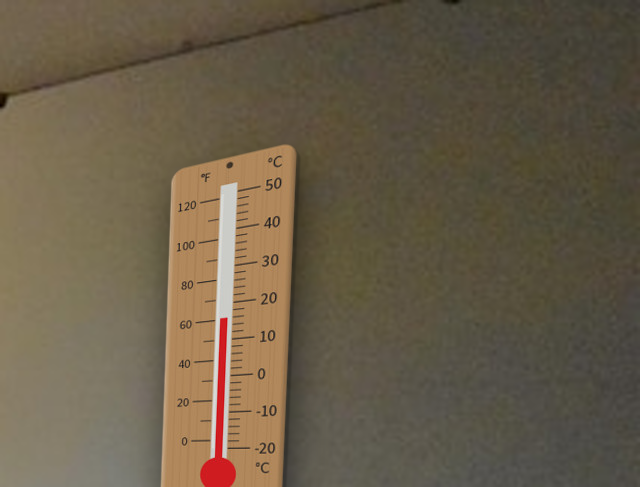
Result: 16 °C
